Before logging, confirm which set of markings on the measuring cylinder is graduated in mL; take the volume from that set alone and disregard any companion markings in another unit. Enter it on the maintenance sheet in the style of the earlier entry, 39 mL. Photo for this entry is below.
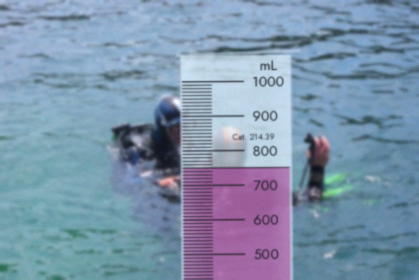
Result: 750 mL
